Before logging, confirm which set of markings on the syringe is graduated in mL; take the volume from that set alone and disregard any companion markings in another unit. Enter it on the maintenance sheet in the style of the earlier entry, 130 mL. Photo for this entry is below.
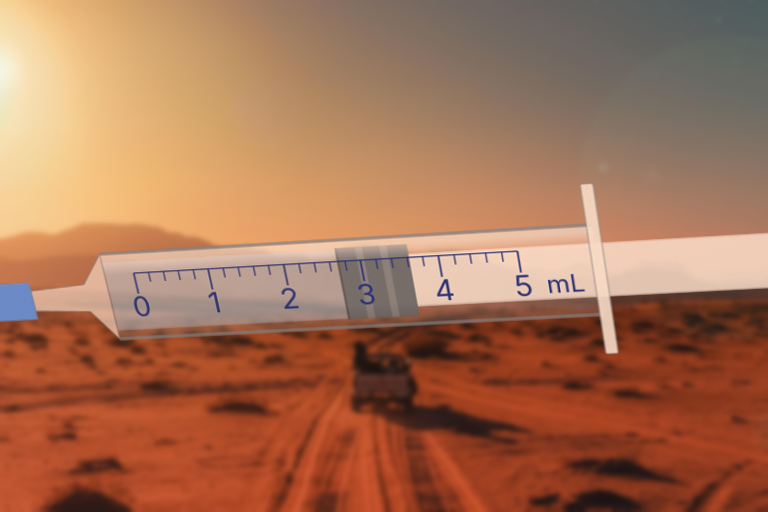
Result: 2.7 mL
